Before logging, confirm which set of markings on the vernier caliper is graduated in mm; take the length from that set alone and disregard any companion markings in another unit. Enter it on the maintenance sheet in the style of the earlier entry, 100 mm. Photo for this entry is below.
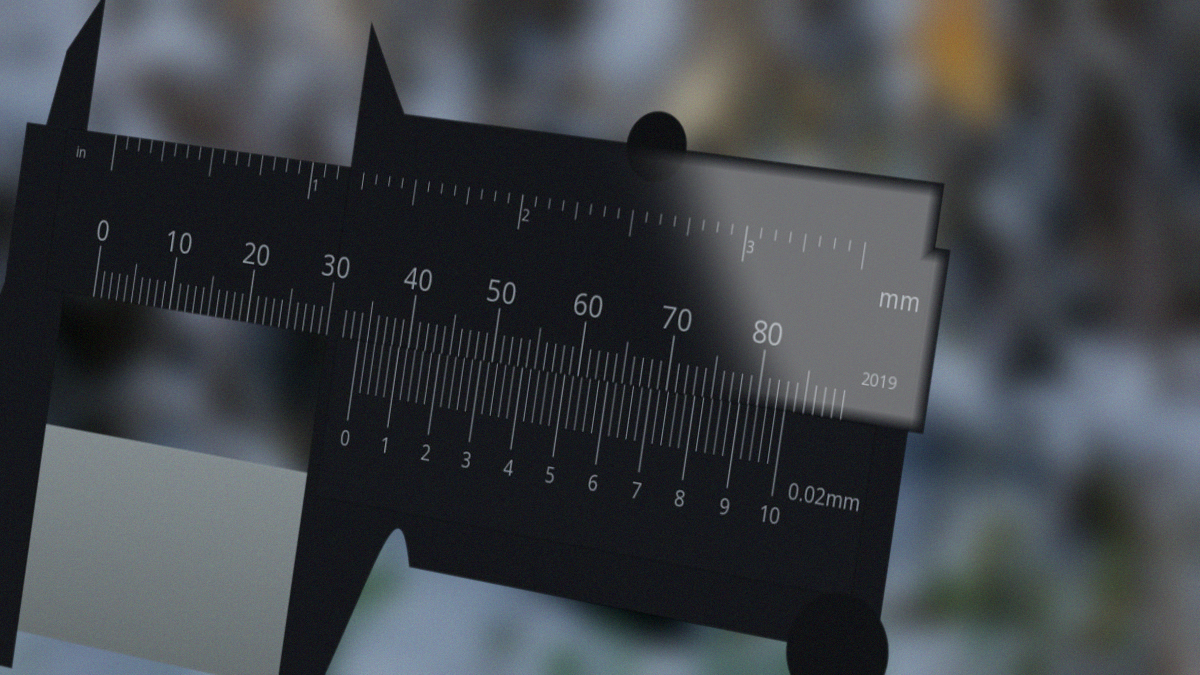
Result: 34.0 mm
